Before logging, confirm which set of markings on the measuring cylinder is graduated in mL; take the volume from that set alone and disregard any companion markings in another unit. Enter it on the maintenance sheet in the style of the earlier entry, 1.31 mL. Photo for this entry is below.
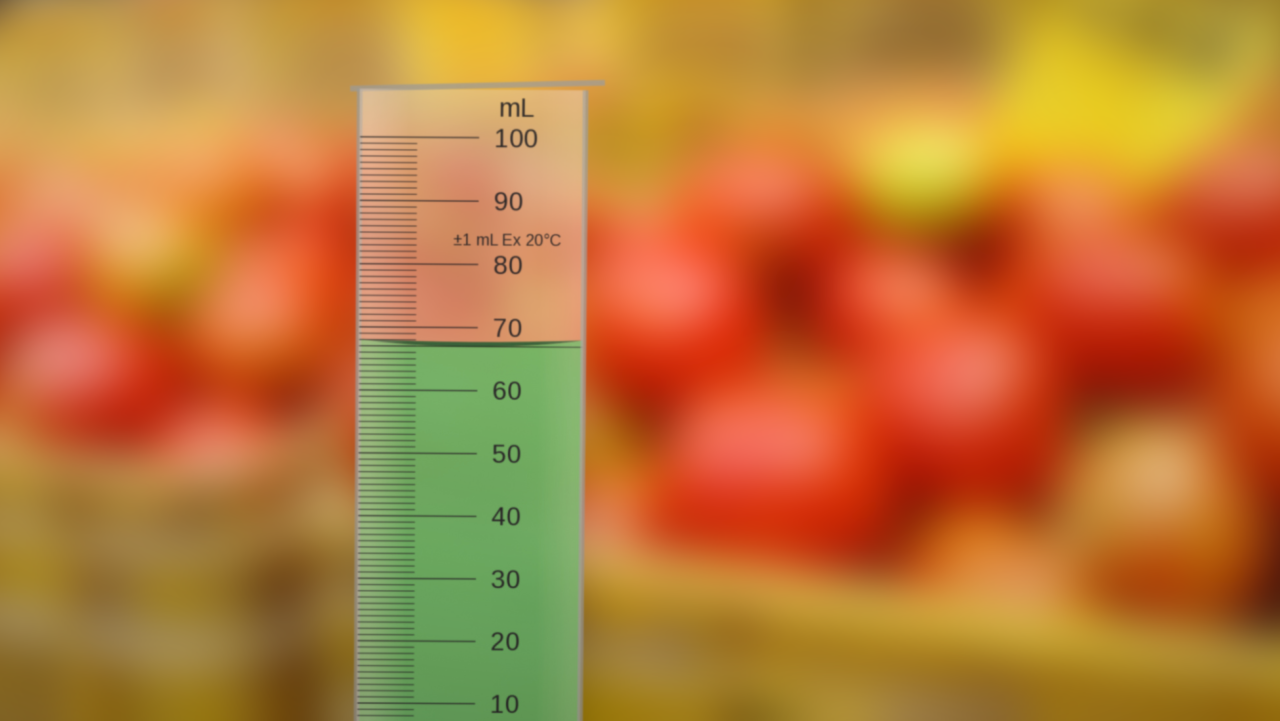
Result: 67 mL
